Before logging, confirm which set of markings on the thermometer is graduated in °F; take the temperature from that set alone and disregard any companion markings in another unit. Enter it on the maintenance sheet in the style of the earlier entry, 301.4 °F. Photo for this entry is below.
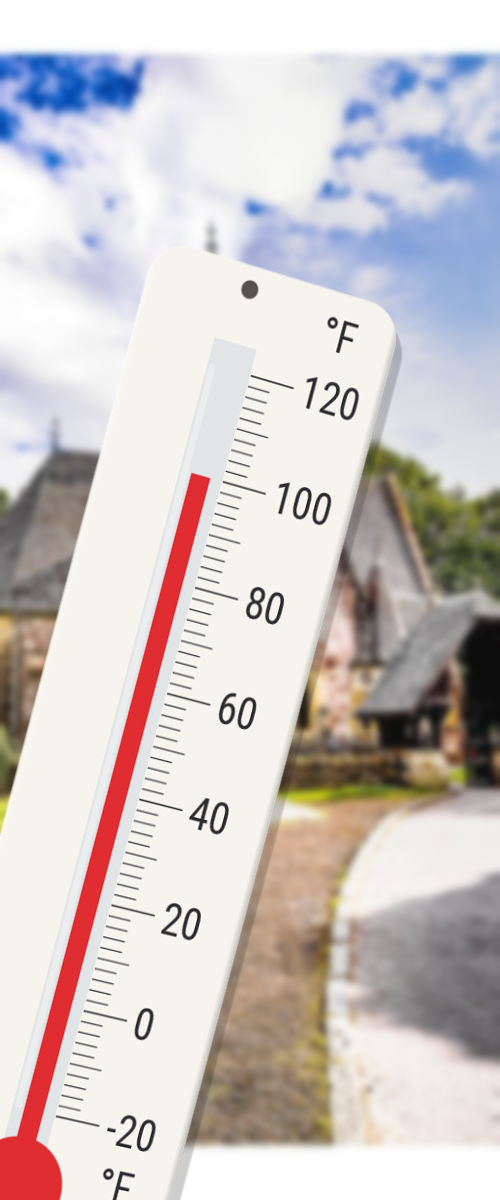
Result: 100 °F
